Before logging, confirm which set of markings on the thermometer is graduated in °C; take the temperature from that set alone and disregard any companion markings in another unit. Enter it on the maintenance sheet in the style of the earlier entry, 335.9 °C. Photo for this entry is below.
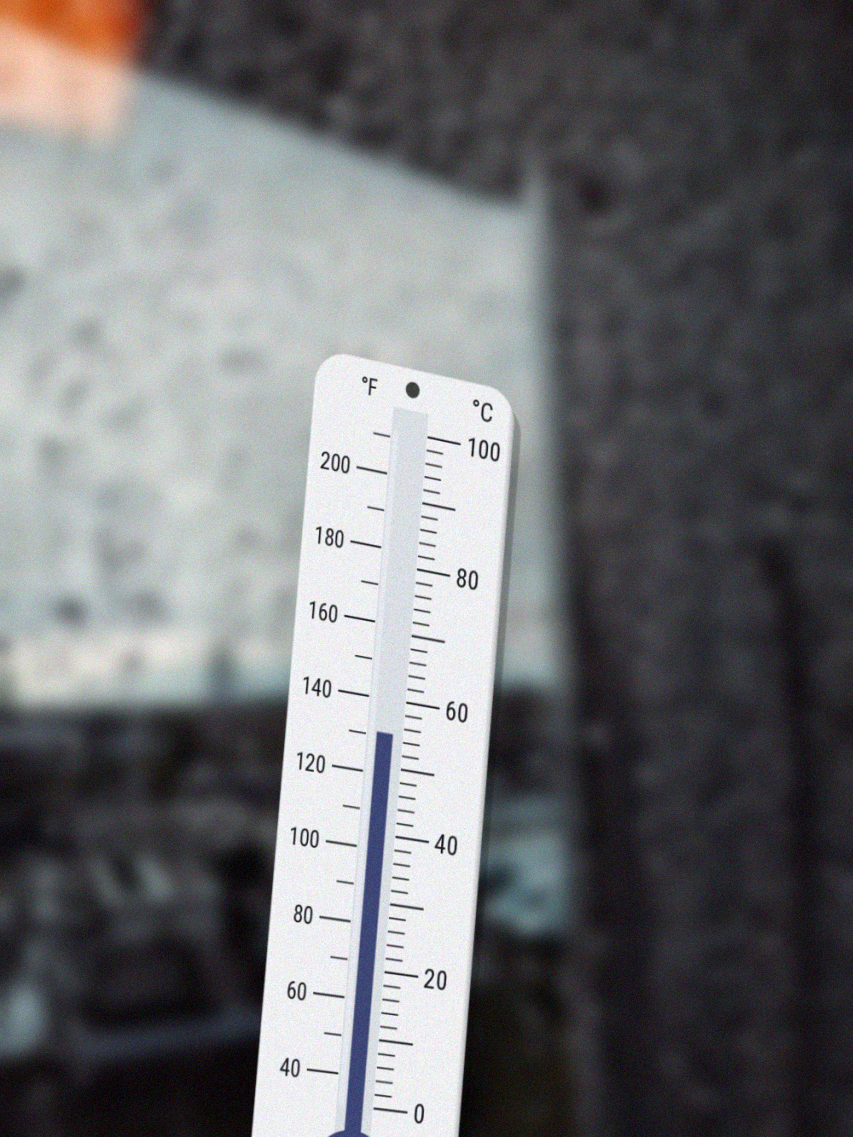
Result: 55 °C
